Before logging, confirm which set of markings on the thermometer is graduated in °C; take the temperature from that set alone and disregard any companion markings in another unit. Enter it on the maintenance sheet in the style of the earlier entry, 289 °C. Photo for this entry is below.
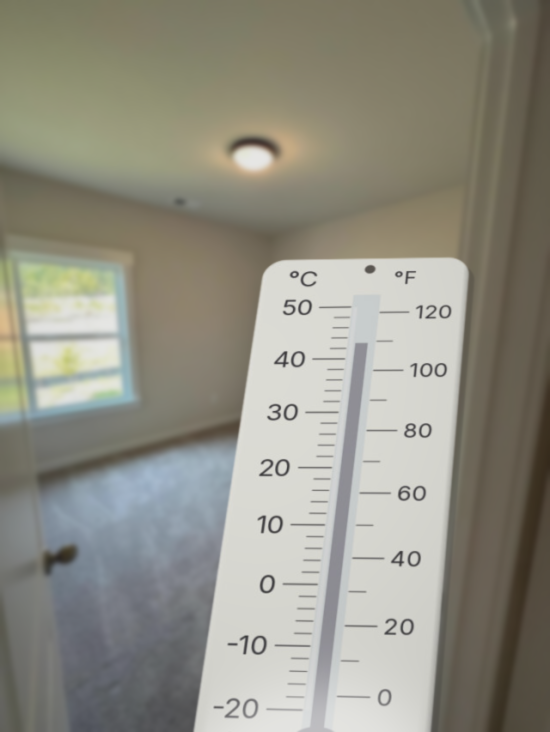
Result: 43 °C
